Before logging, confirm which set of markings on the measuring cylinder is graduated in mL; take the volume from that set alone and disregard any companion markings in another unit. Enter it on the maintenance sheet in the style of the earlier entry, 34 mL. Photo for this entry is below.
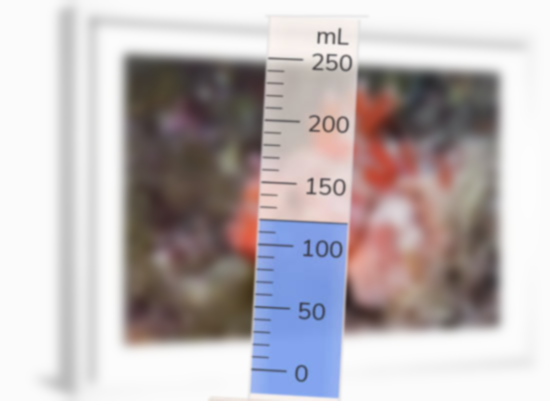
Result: 120 mL
